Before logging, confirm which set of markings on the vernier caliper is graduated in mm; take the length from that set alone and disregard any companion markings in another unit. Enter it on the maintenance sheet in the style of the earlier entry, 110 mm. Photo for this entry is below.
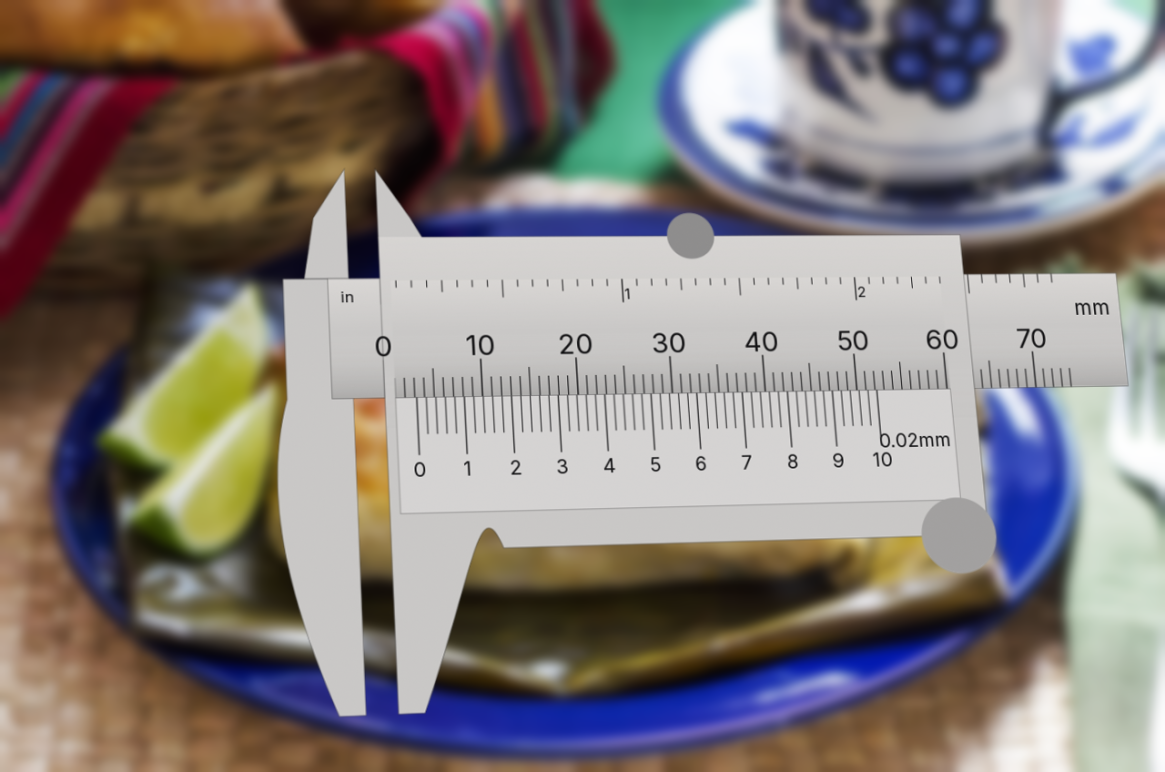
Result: 3.2 mm
